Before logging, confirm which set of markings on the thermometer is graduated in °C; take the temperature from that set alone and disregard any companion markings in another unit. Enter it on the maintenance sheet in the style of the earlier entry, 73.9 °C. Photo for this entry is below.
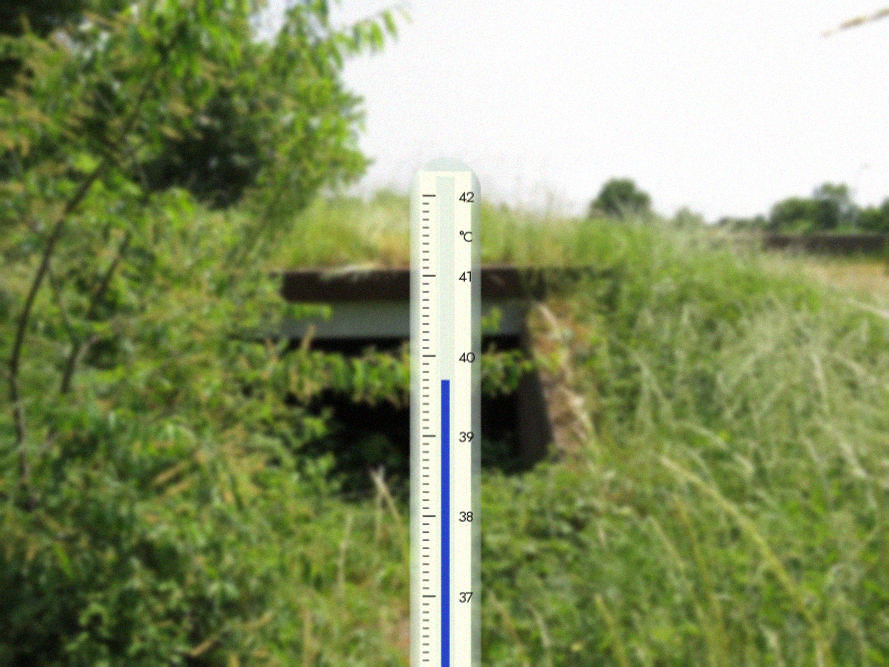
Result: 39.7 °C
